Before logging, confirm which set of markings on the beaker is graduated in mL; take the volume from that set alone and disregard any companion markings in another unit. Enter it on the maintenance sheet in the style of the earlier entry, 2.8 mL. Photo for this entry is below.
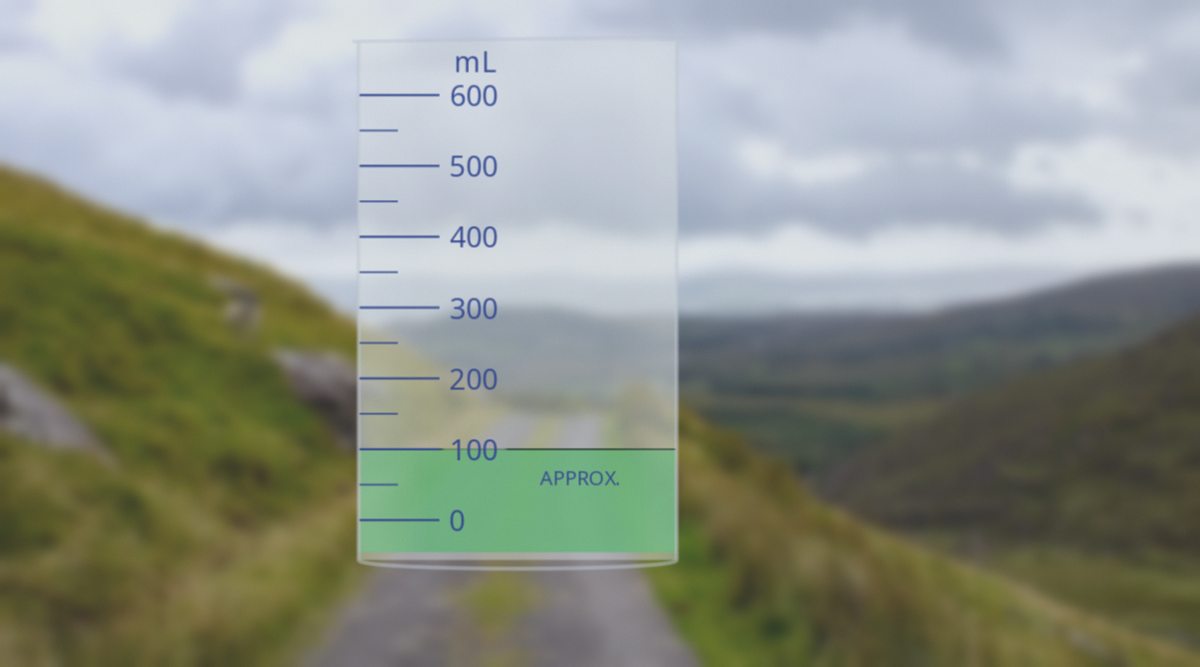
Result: 100 mL
